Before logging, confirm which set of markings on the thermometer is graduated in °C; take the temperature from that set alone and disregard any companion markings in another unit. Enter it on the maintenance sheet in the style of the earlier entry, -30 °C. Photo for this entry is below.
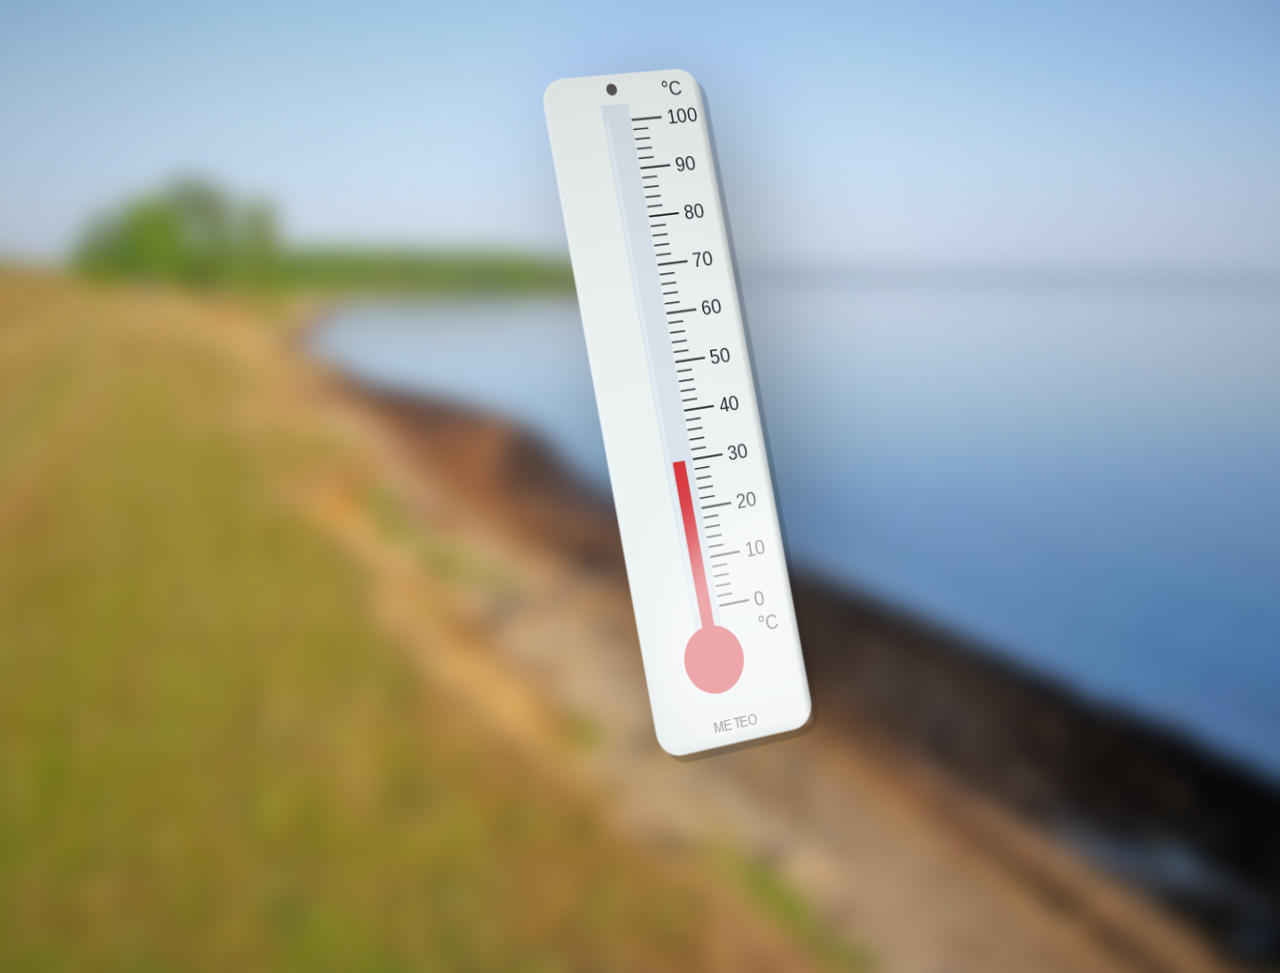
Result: 30 °C
